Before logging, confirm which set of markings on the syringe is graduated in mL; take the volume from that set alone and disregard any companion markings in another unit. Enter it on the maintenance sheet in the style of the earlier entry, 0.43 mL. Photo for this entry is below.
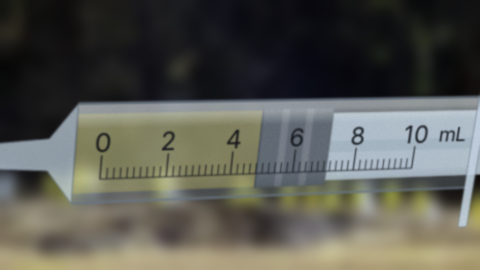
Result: 4.8 mL
